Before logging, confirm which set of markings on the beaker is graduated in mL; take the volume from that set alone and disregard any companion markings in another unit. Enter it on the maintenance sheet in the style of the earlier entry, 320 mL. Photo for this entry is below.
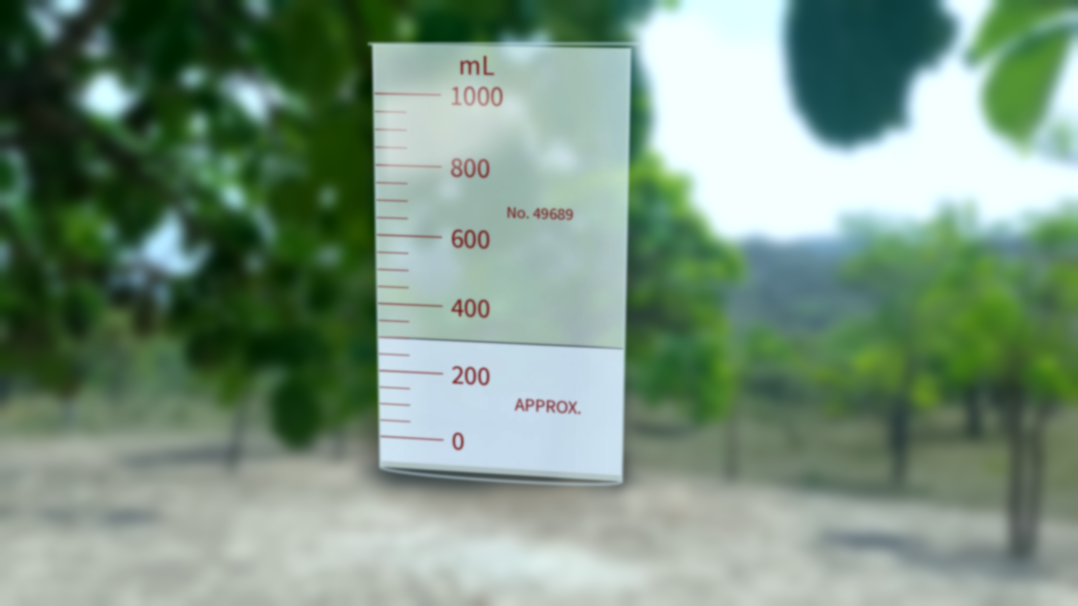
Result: 300 mL
